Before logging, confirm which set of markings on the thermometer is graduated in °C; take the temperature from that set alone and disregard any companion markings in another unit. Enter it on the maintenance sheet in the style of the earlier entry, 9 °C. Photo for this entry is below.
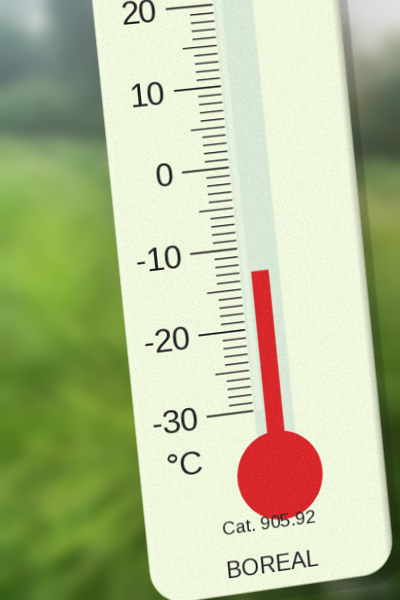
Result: -13 °C
